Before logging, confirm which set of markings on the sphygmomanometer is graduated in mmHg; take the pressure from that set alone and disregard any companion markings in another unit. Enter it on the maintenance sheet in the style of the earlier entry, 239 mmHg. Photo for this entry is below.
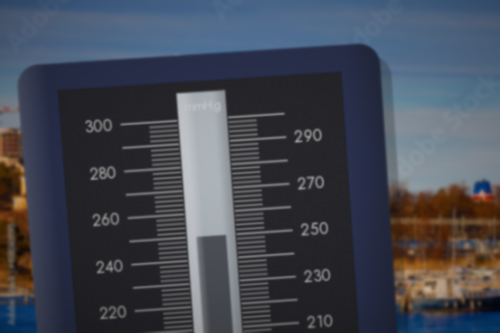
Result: 250 mmHg
